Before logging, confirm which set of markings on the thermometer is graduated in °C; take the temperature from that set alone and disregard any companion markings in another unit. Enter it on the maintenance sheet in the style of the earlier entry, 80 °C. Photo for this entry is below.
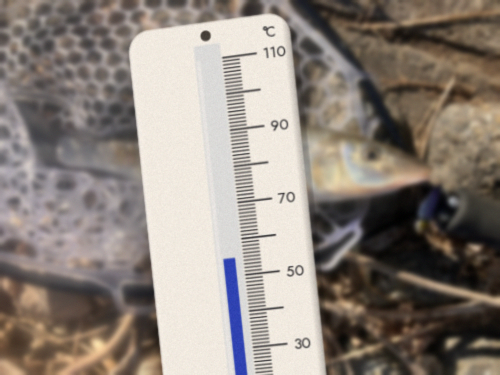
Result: 55 °C
